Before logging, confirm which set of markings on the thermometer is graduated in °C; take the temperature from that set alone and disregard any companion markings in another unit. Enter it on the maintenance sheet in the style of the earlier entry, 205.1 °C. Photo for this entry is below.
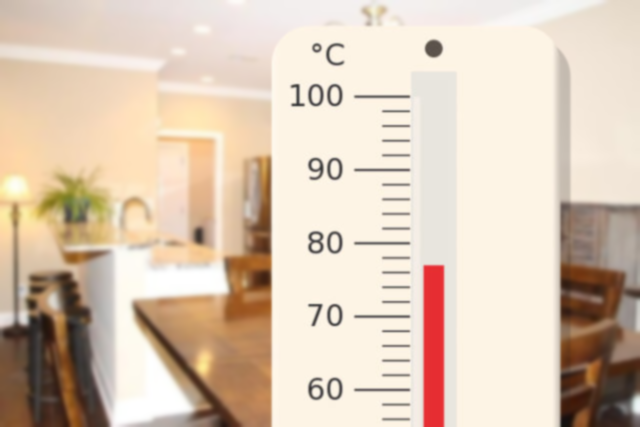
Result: 77 °C
